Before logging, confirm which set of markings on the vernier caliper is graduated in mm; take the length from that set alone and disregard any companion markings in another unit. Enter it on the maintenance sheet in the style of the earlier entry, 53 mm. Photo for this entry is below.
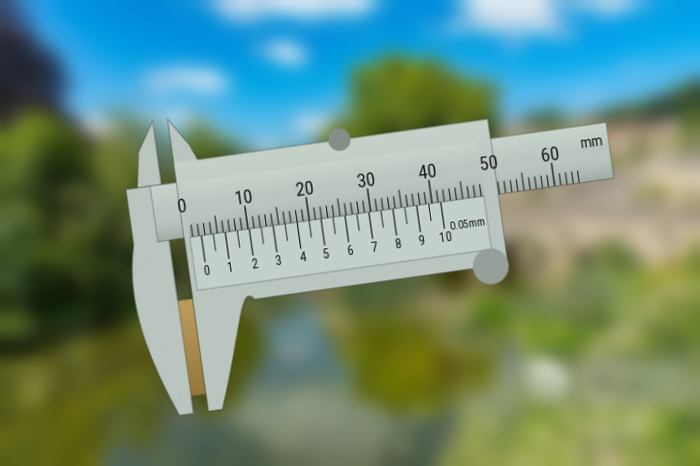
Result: 2.4 mm
